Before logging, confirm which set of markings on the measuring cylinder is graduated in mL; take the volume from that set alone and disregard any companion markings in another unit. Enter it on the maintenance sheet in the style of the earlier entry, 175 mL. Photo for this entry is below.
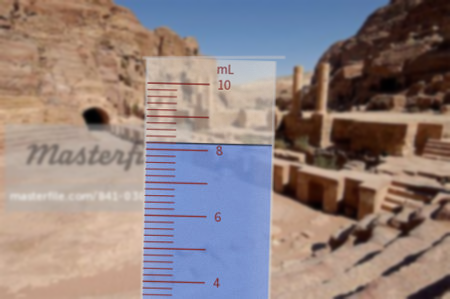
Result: 8.2 mL
